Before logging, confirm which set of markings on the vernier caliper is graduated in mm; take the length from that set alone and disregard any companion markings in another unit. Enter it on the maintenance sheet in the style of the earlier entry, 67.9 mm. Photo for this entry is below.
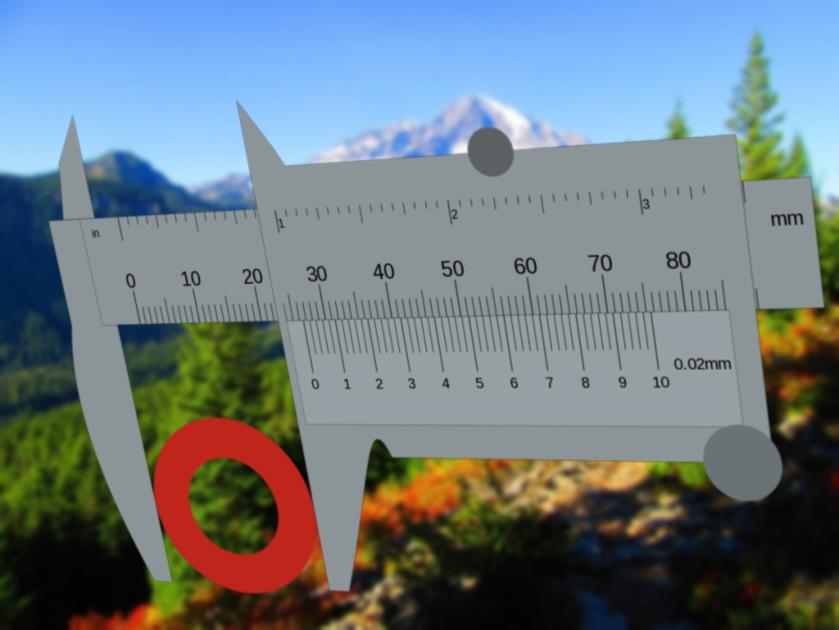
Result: 26.6 mm
